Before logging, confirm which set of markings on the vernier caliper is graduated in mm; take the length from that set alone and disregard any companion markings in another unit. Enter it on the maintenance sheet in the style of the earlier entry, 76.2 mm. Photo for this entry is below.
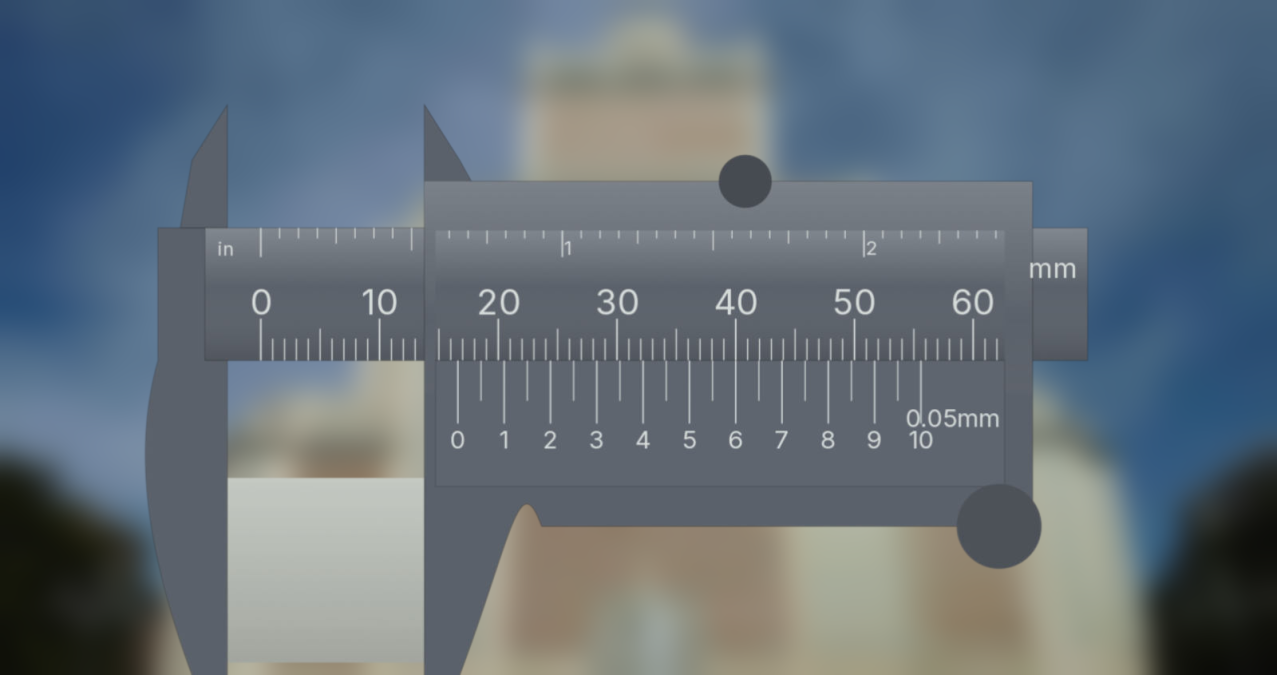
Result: 16.6 mm
